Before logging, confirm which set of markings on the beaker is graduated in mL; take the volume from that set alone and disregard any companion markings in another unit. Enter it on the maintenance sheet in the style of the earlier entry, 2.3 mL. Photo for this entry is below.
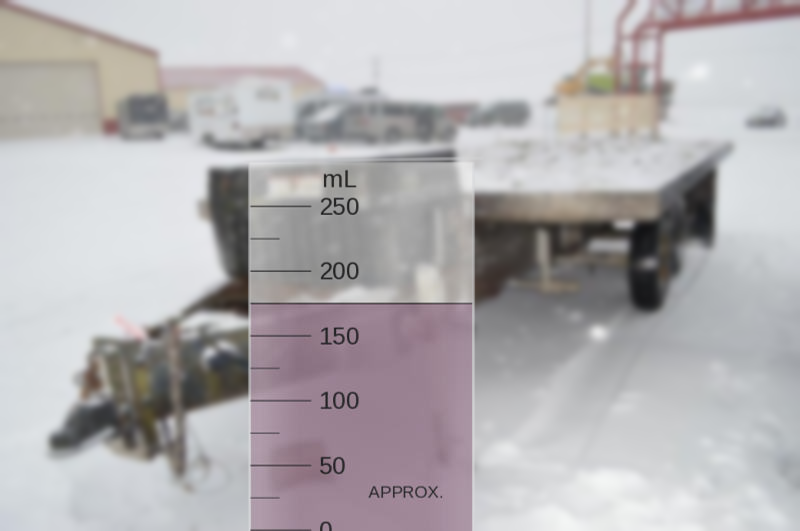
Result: 175 mL
